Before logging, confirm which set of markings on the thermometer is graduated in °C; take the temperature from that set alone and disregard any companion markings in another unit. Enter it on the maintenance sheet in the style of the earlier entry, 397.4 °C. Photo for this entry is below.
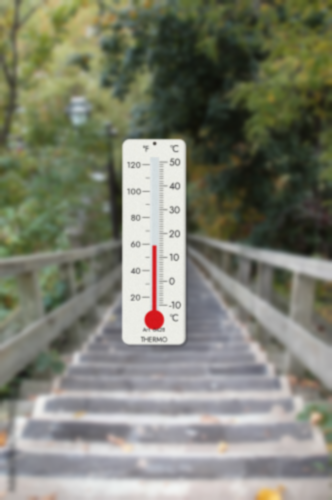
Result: 15 °C
